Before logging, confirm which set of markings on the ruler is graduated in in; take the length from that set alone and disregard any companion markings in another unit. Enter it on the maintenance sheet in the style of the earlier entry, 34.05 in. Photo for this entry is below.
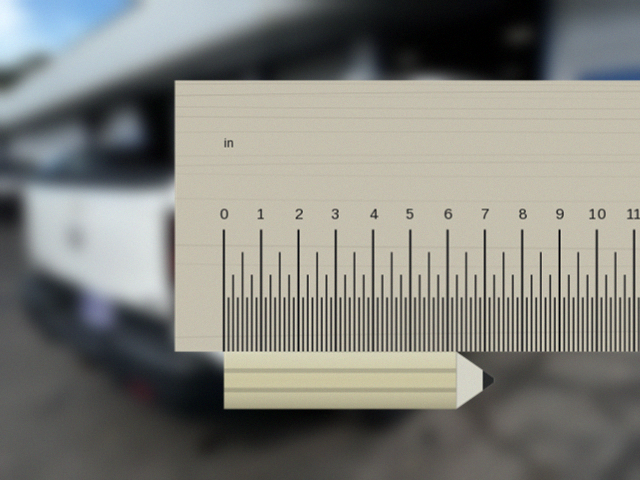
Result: 7.25 in
